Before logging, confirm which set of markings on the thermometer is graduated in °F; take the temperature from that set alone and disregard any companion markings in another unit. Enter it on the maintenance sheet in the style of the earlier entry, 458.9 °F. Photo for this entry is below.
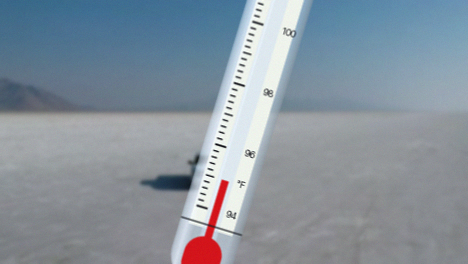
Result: 95 °F
